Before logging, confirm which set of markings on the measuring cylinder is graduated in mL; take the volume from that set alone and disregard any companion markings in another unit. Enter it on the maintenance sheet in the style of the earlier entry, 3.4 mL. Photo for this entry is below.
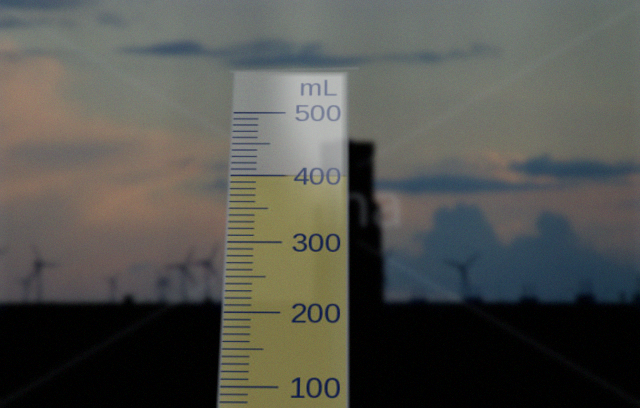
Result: 400 mL
